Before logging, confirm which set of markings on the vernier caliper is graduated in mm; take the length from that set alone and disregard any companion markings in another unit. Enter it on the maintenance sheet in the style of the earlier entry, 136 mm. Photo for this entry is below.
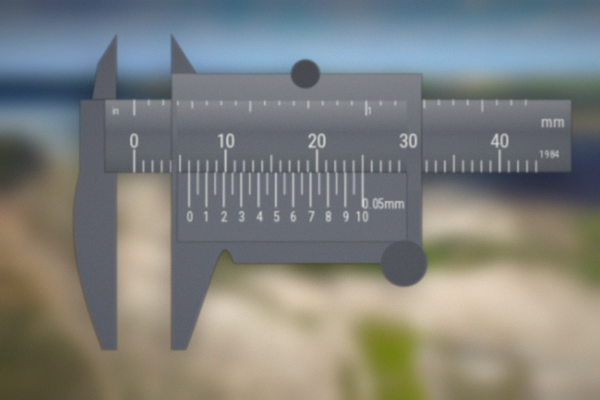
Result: 6.0 mm
